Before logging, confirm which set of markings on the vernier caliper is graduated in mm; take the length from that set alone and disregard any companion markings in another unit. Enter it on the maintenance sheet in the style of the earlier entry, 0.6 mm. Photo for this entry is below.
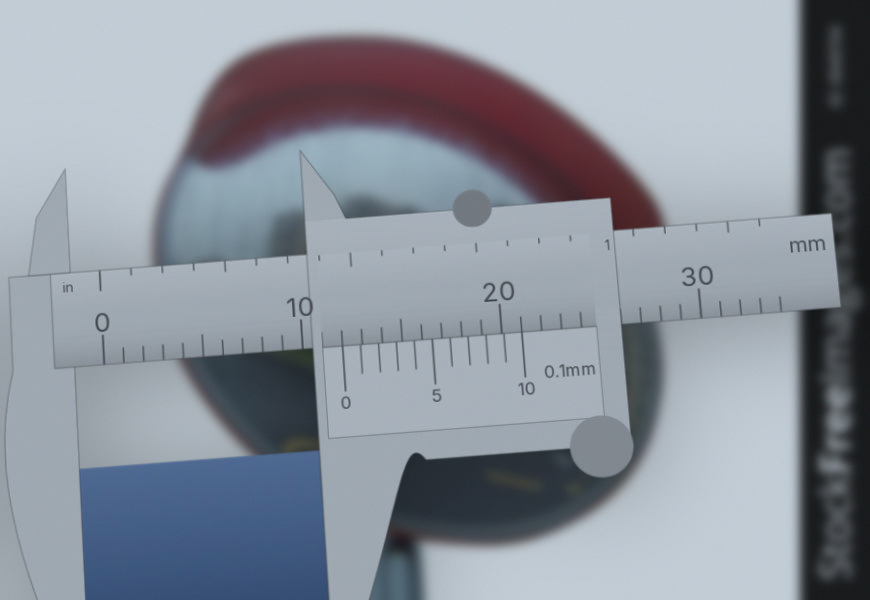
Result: 12.0 mm
